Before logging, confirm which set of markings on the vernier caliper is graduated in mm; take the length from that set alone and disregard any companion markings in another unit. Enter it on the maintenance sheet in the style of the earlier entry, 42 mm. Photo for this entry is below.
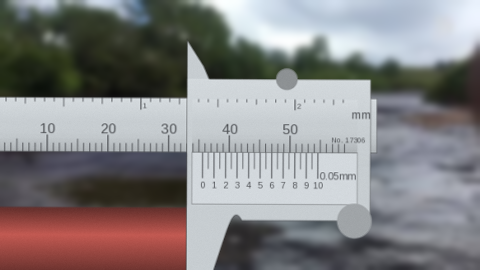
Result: 35.6 mm
